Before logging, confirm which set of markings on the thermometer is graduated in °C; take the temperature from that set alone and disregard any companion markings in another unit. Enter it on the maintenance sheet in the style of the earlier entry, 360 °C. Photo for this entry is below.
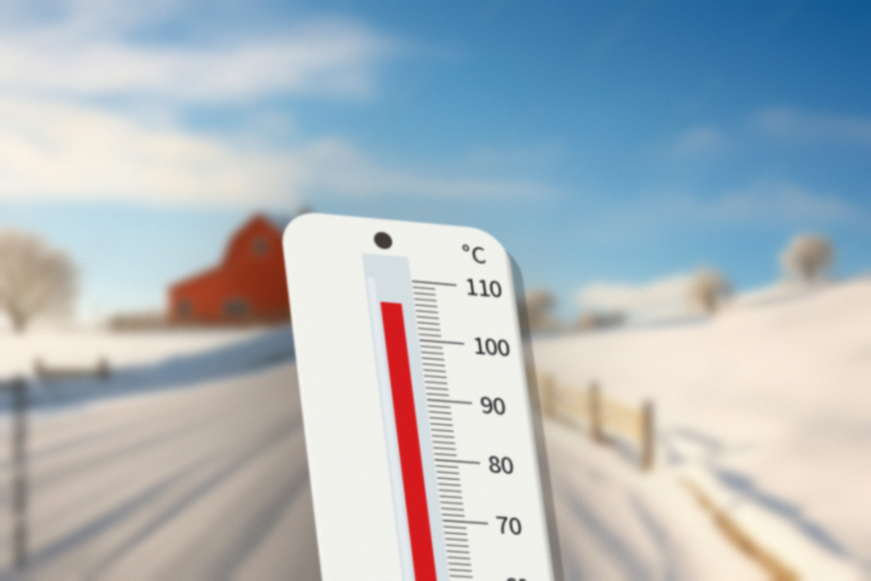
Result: 106 °C
